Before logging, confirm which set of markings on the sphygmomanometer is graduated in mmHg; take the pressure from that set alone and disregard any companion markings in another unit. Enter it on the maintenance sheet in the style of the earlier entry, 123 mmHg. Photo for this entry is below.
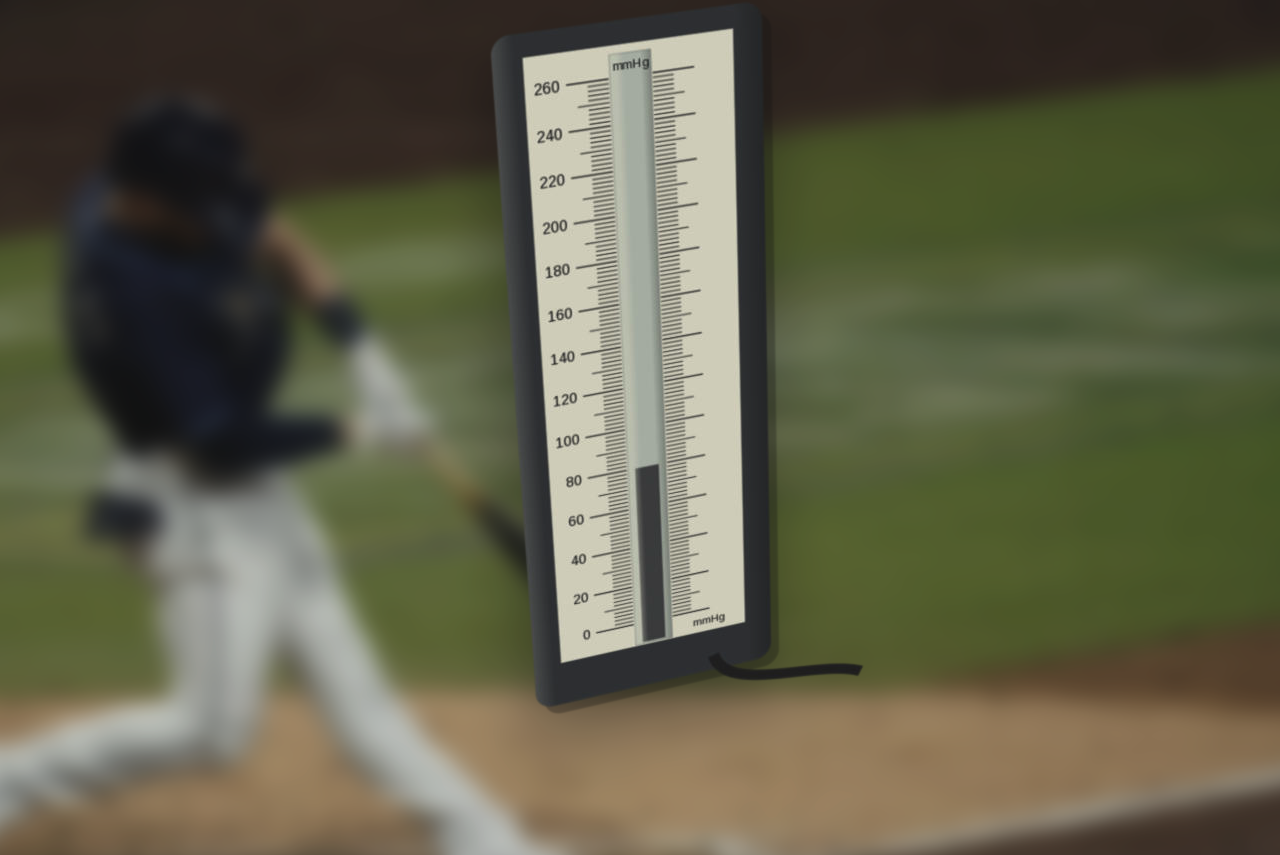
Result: 80 mmHg
